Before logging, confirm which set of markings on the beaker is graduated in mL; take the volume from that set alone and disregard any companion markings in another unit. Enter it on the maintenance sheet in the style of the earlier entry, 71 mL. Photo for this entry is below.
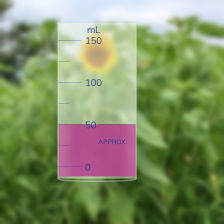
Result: 50 mL
